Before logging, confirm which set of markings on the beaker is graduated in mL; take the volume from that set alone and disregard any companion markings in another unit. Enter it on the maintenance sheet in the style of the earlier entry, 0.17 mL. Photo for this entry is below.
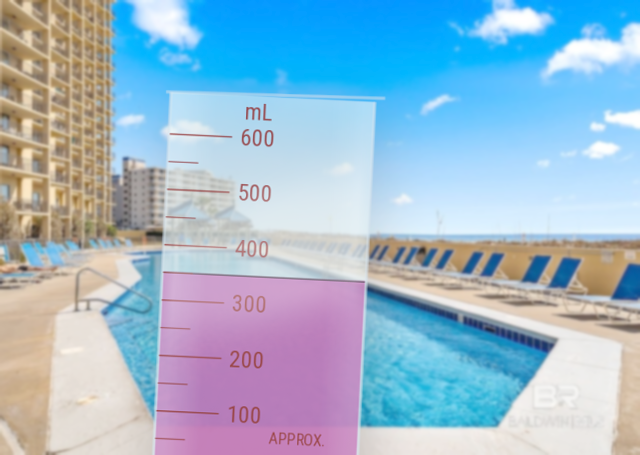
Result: 350 mL
